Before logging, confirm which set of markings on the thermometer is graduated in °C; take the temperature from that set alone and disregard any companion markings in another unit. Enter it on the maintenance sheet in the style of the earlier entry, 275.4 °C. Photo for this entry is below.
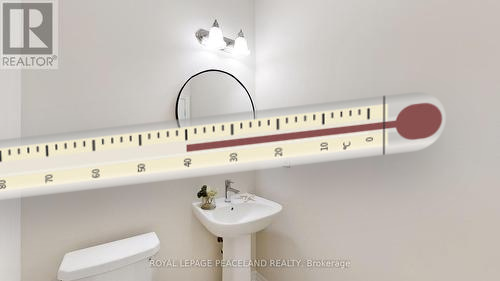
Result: 40 °C
